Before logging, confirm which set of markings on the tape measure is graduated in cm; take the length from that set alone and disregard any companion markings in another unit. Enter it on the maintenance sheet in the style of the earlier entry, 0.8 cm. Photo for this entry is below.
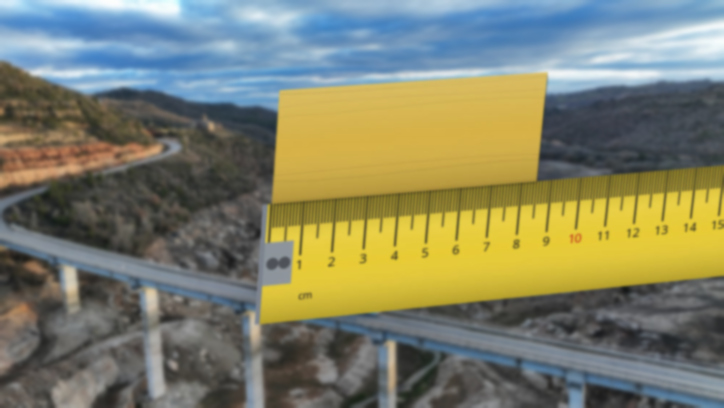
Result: 8.5 cm
